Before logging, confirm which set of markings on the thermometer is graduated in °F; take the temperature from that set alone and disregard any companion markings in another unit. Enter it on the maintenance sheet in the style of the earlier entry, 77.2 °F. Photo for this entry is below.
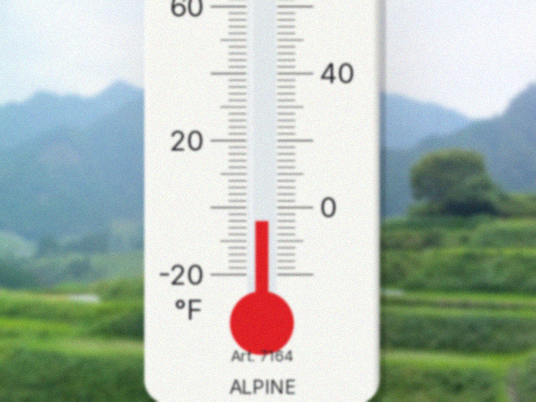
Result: -4 °F
